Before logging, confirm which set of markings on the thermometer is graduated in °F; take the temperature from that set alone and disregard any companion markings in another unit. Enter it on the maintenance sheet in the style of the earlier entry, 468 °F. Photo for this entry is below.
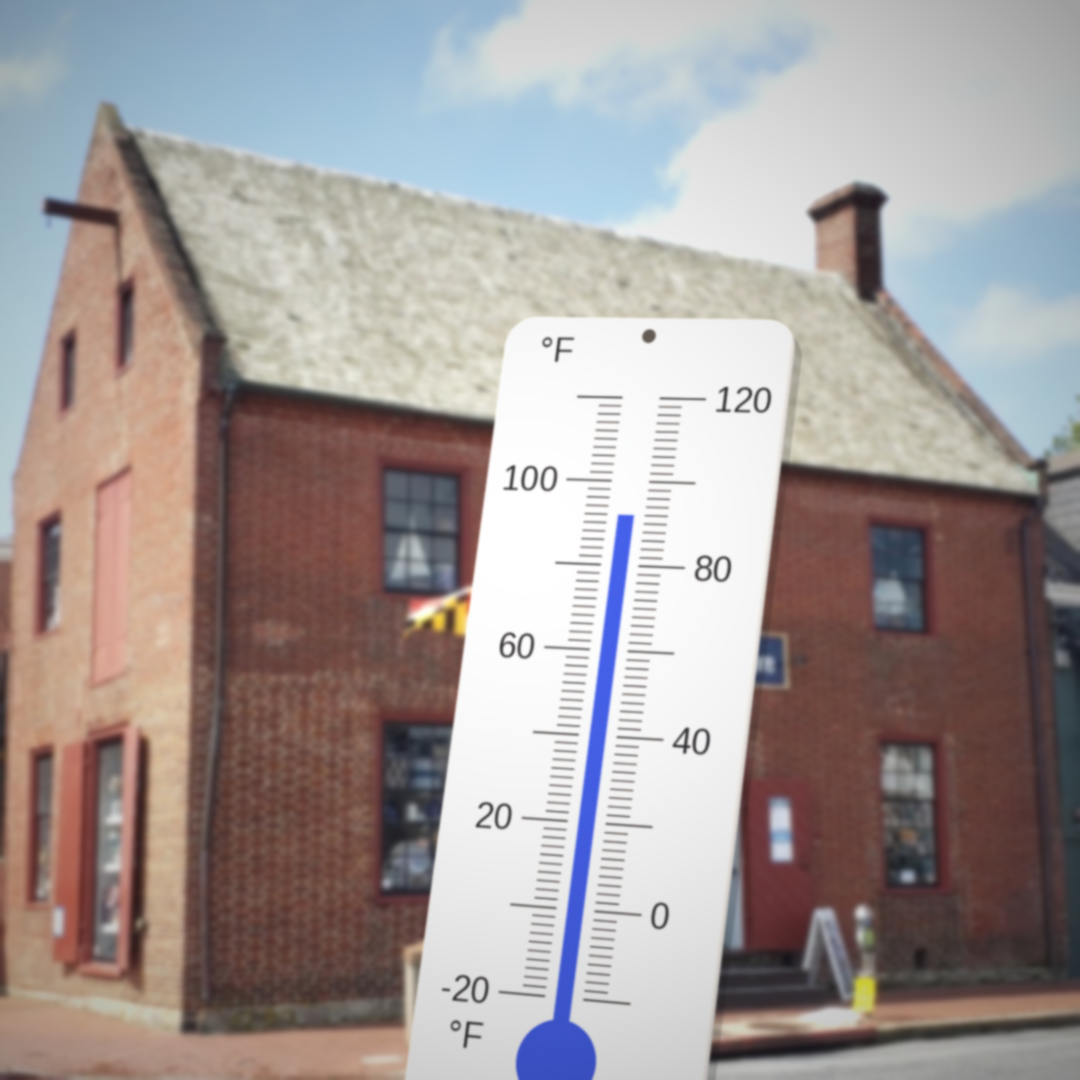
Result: 92 °F
